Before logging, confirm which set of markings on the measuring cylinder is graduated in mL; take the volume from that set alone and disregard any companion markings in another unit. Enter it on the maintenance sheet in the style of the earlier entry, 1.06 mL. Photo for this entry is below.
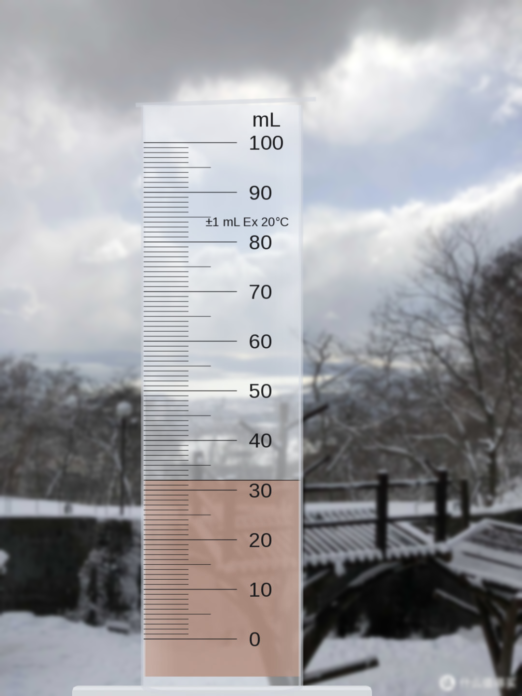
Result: 32 mL
